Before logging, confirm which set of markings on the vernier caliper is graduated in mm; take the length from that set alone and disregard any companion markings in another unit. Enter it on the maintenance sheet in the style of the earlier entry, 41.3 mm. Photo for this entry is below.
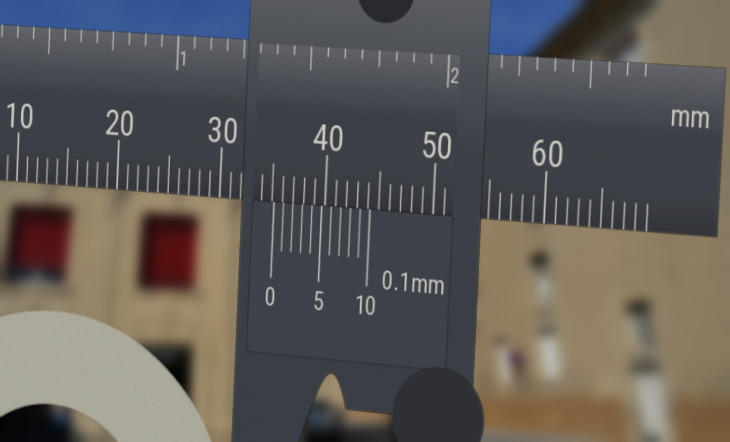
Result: 35.2 mm
